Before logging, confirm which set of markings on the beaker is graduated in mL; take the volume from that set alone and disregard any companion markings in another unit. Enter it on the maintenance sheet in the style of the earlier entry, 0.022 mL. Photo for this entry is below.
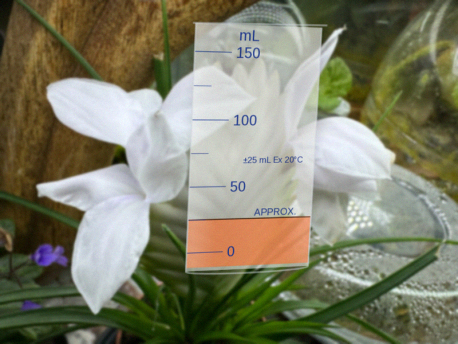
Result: 25 mL
